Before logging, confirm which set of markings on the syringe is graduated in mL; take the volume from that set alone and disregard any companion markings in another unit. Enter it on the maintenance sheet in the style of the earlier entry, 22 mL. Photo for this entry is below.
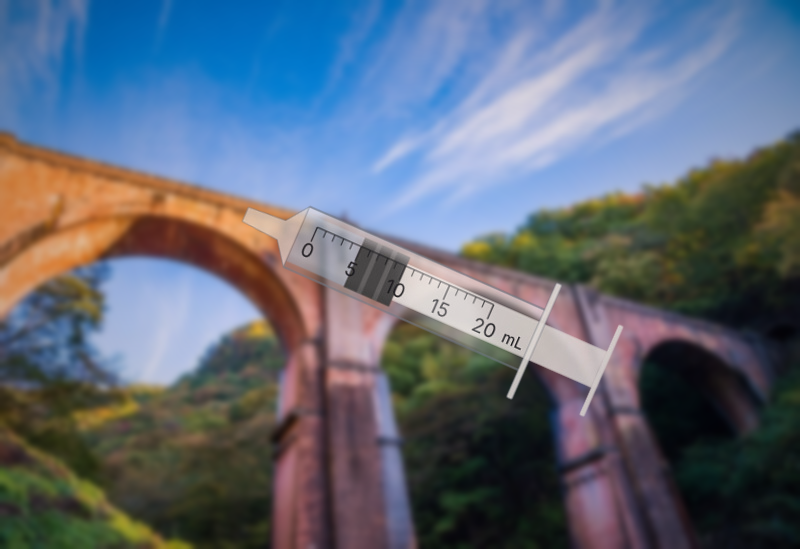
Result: 5 mL
